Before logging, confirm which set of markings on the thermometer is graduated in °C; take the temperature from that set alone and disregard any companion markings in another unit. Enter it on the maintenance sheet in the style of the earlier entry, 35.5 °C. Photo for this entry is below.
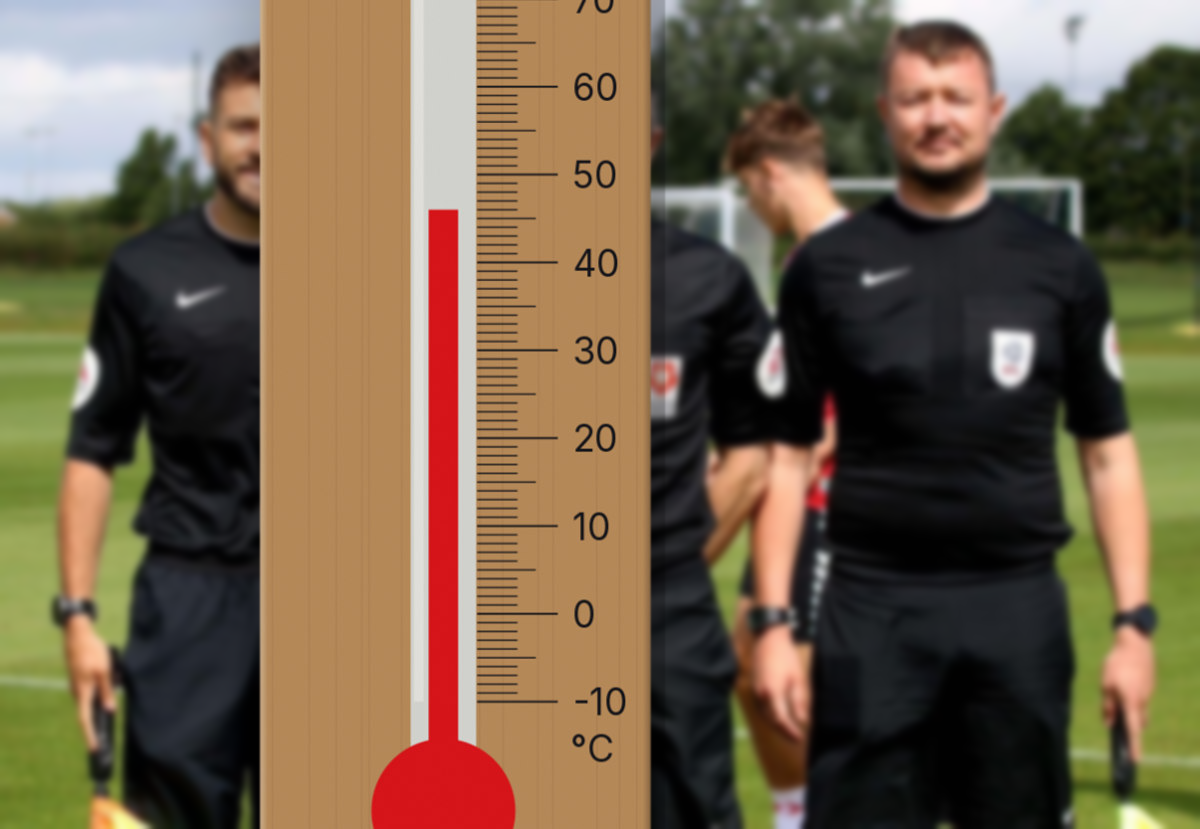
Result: 46 °C
